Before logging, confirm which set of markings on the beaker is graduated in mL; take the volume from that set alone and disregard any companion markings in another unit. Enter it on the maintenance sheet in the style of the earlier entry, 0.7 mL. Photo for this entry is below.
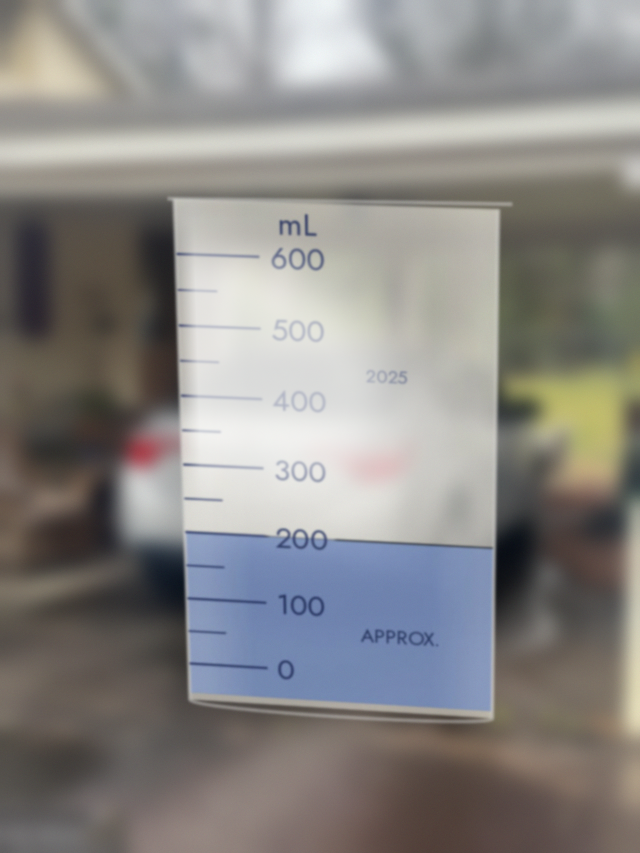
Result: 200 mL
